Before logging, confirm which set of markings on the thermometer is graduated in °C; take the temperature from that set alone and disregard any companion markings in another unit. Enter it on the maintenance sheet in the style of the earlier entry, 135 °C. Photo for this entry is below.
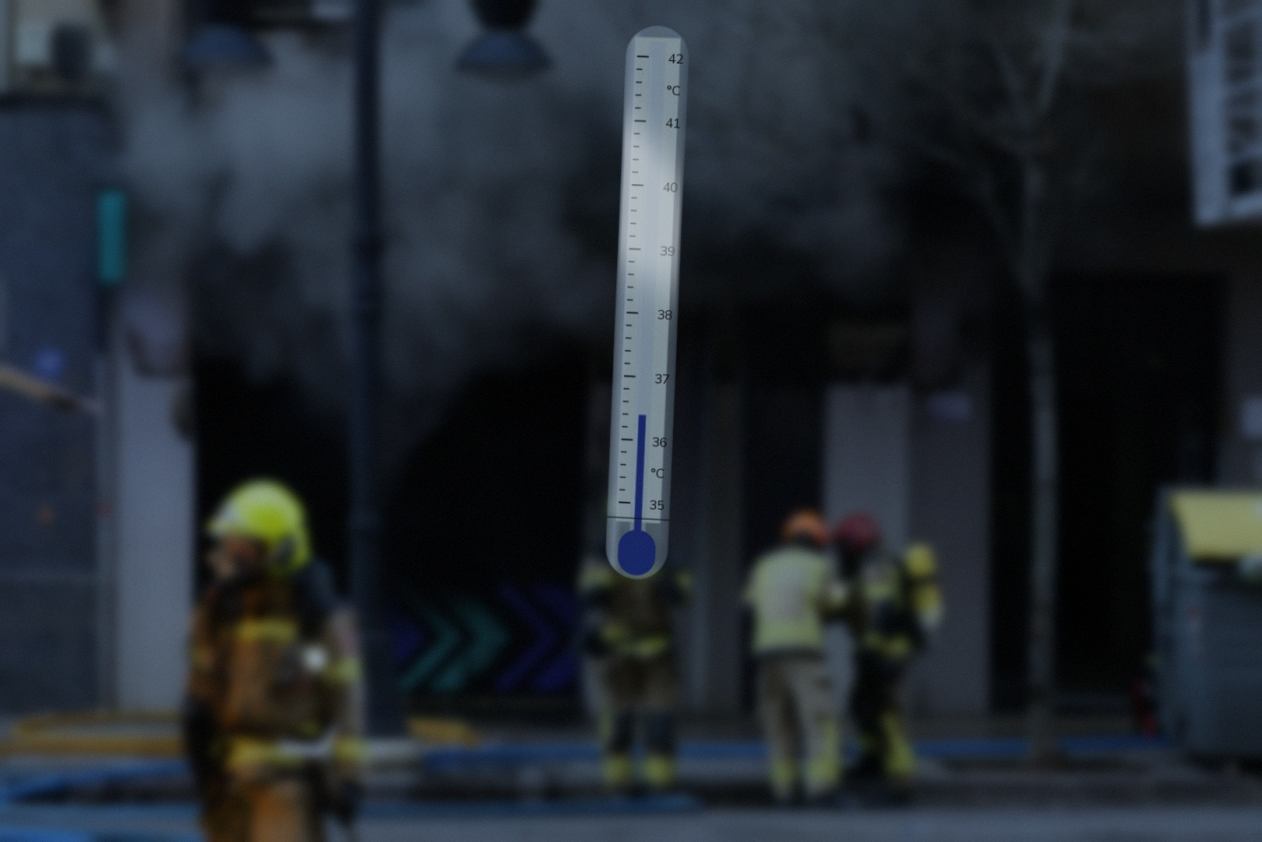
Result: 36.4 °C
